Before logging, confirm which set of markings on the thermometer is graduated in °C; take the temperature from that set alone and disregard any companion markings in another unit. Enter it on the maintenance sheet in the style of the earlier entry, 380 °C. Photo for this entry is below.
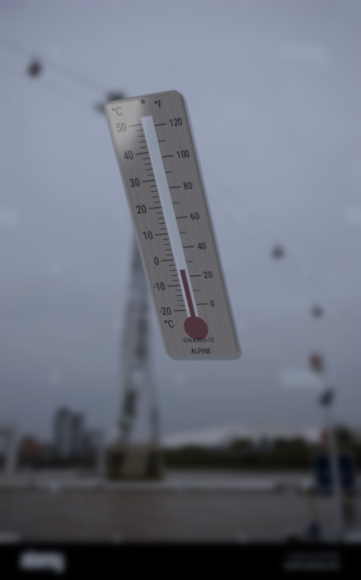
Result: -4 °C
